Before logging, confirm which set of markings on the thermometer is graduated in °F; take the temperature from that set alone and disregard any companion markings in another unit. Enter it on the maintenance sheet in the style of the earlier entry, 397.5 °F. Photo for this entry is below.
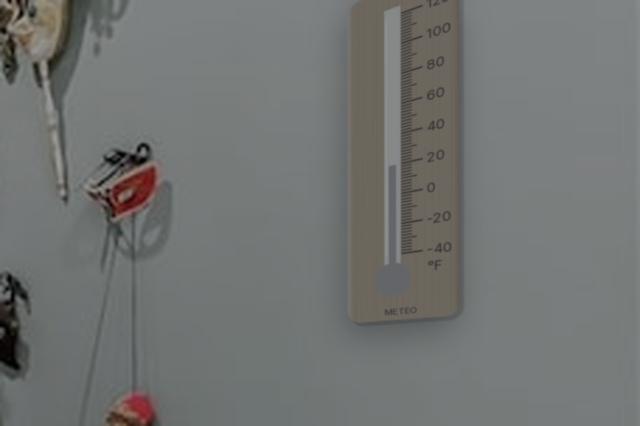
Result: 20 °F
